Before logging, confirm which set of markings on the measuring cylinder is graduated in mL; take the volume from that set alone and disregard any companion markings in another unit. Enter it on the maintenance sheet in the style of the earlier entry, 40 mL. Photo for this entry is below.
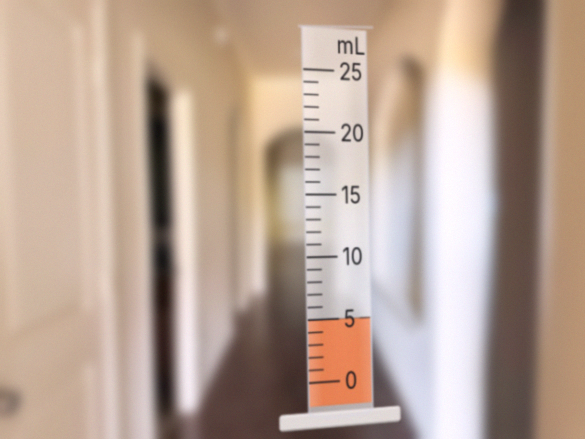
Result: 5 mL
